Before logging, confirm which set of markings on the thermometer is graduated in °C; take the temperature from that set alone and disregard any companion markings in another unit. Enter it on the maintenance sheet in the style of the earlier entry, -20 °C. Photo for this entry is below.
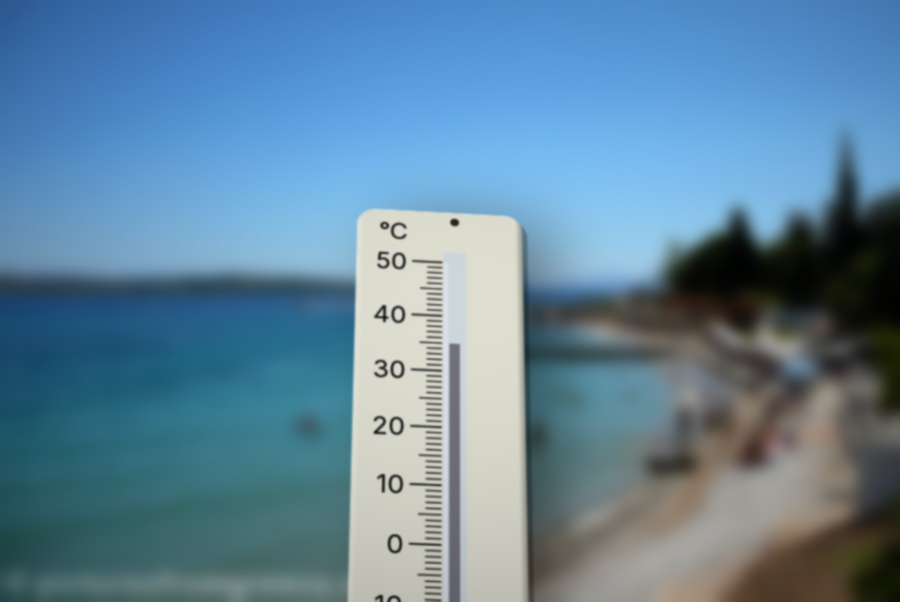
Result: 35 °C
